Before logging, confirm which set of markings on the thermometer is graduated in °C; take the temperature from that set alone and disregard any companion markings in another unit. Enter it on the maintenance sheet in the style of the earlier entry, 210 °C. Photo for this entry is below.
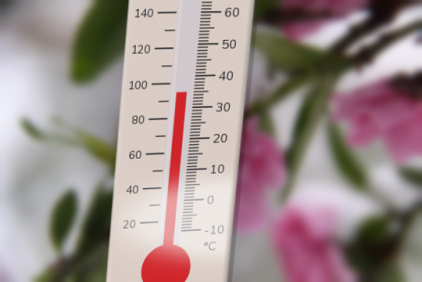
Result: 35 °C
